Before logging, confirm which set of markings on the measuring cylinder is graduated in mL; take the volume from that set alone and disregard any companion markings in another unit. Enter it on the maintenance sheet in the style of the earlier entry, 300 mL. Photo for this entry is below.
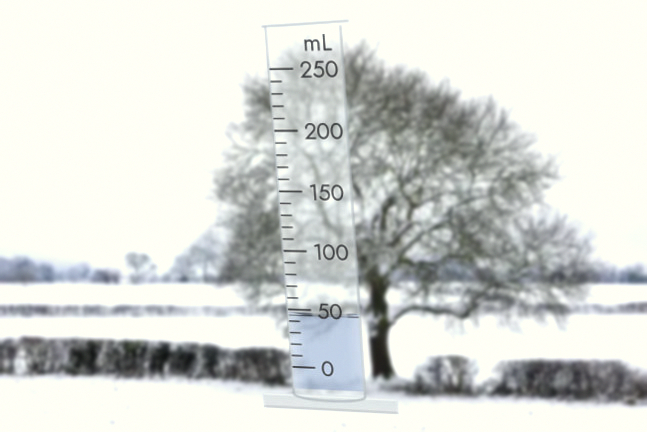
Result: 45 mL
